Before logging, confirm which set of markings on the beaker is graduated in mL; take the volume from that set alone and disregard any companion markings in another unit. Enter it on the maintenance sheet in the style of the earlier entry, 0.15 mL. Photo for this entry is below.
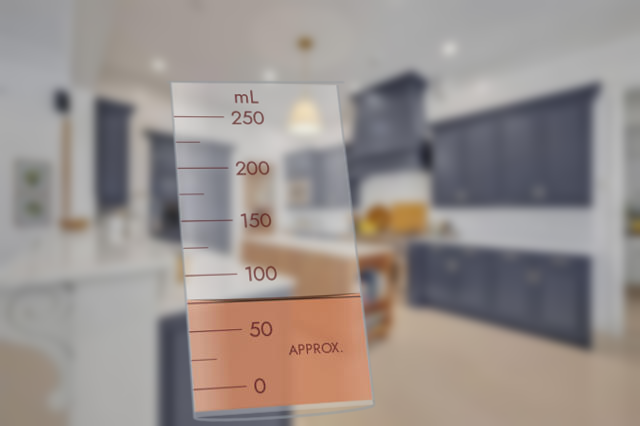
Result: 75 mL
